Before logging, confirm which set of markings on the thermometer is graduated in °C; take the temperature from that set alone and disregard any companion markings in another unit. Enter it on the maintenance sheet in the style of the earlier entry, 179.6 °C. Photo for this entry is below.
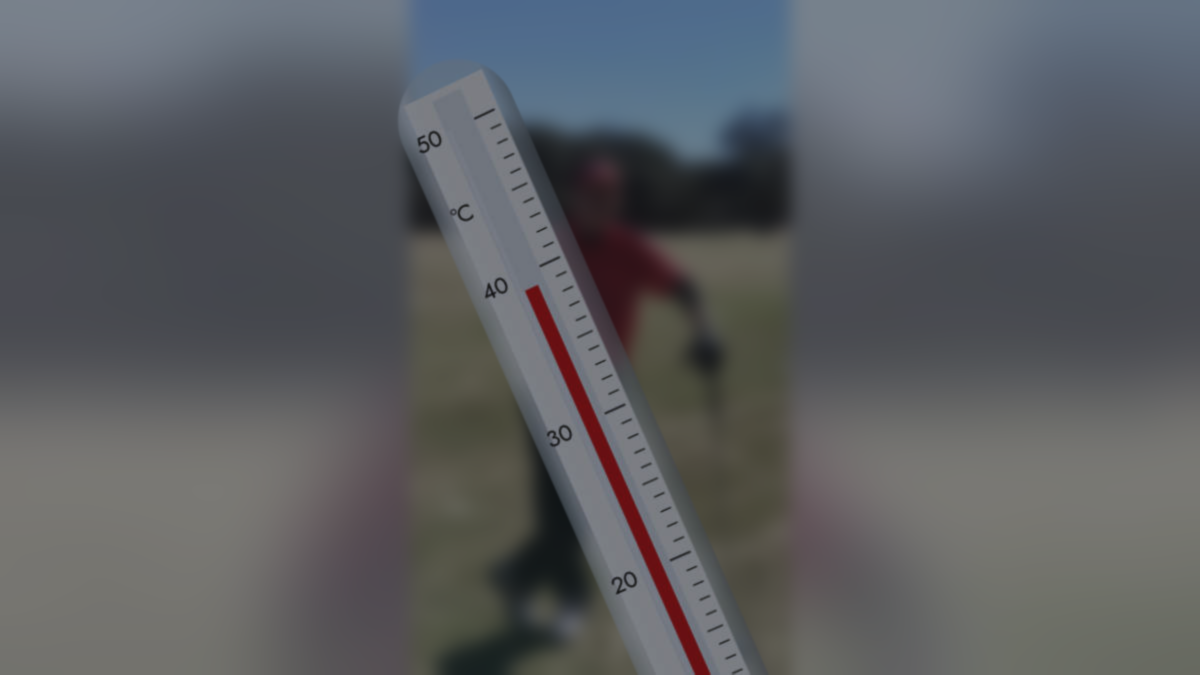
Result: 39 °C
